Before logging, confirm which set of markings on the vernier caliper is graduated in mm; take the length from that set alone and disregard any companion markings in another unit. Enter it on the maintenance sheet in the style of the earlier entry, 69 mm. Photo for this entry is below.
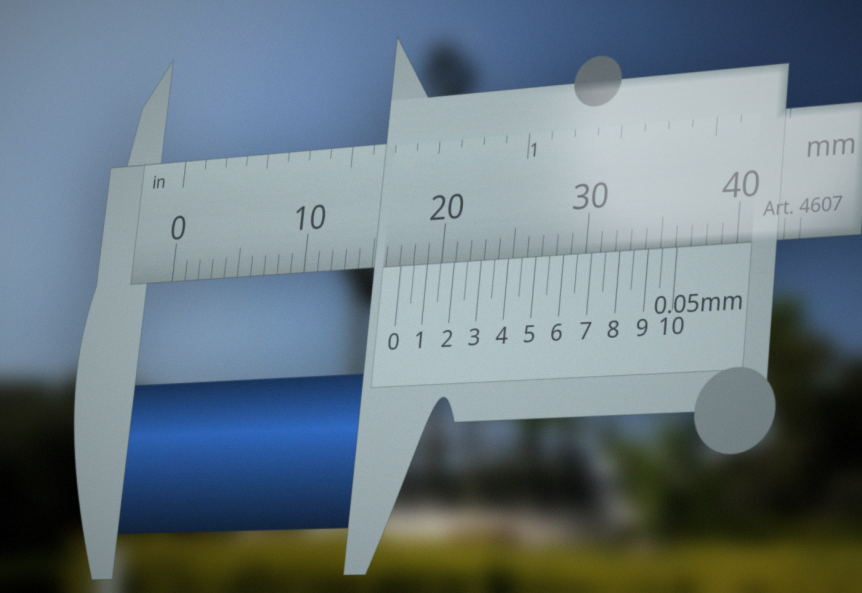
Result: 17.1 mm
